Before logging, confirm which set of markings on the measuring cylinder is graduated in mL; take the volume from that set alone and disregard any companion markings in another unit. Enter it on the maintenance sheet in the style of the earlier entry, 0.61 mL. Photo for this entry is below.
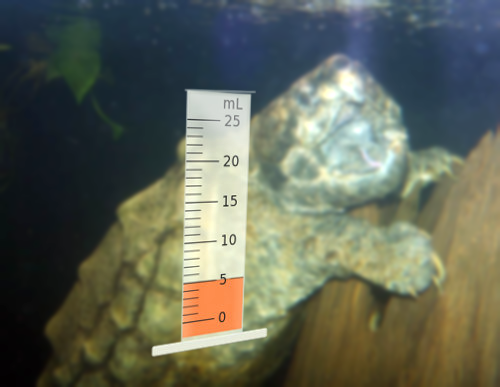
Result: 5 mL
